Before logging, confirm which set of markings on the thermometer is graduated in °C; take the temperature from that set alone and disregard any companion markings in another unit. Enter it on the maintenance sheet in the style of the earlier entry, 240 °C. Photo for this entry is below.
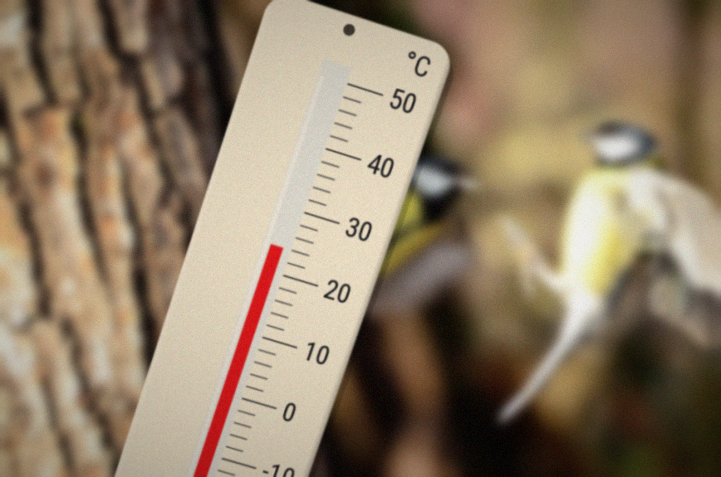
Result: 24 °C
